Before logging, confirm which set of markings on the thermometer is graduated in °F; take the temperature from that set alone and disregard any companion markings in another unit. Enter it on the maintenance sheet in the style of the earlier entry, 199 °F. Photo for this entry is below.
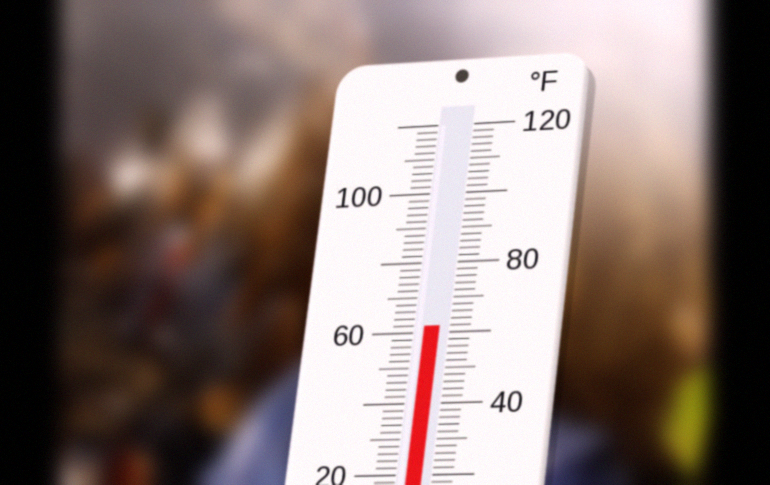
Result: 62 °F
